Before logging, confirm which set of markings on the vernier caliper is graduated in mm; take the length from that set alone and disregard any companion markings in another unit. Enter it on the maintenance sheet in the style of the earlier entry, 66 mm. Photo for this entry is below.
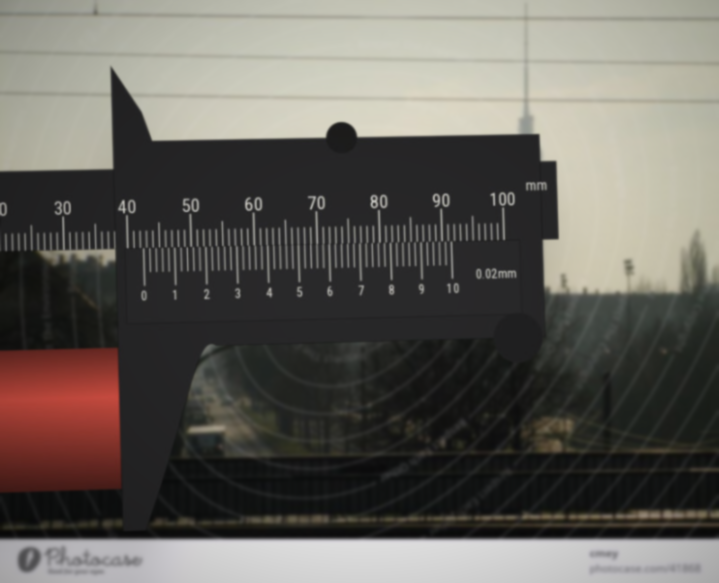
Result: 42.5 mm
